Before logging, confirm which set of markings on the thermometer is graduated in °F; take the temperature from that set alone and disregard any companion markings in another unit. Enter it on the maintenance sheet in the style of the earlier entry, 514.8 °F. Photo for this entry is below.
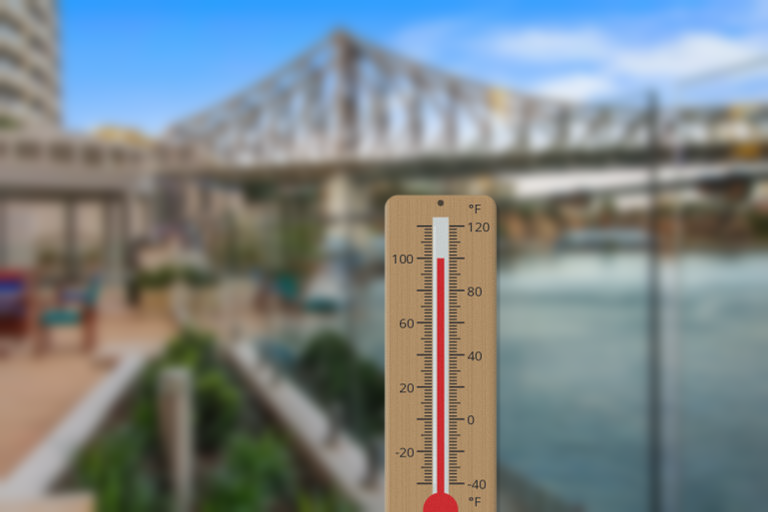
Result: 100 °F
